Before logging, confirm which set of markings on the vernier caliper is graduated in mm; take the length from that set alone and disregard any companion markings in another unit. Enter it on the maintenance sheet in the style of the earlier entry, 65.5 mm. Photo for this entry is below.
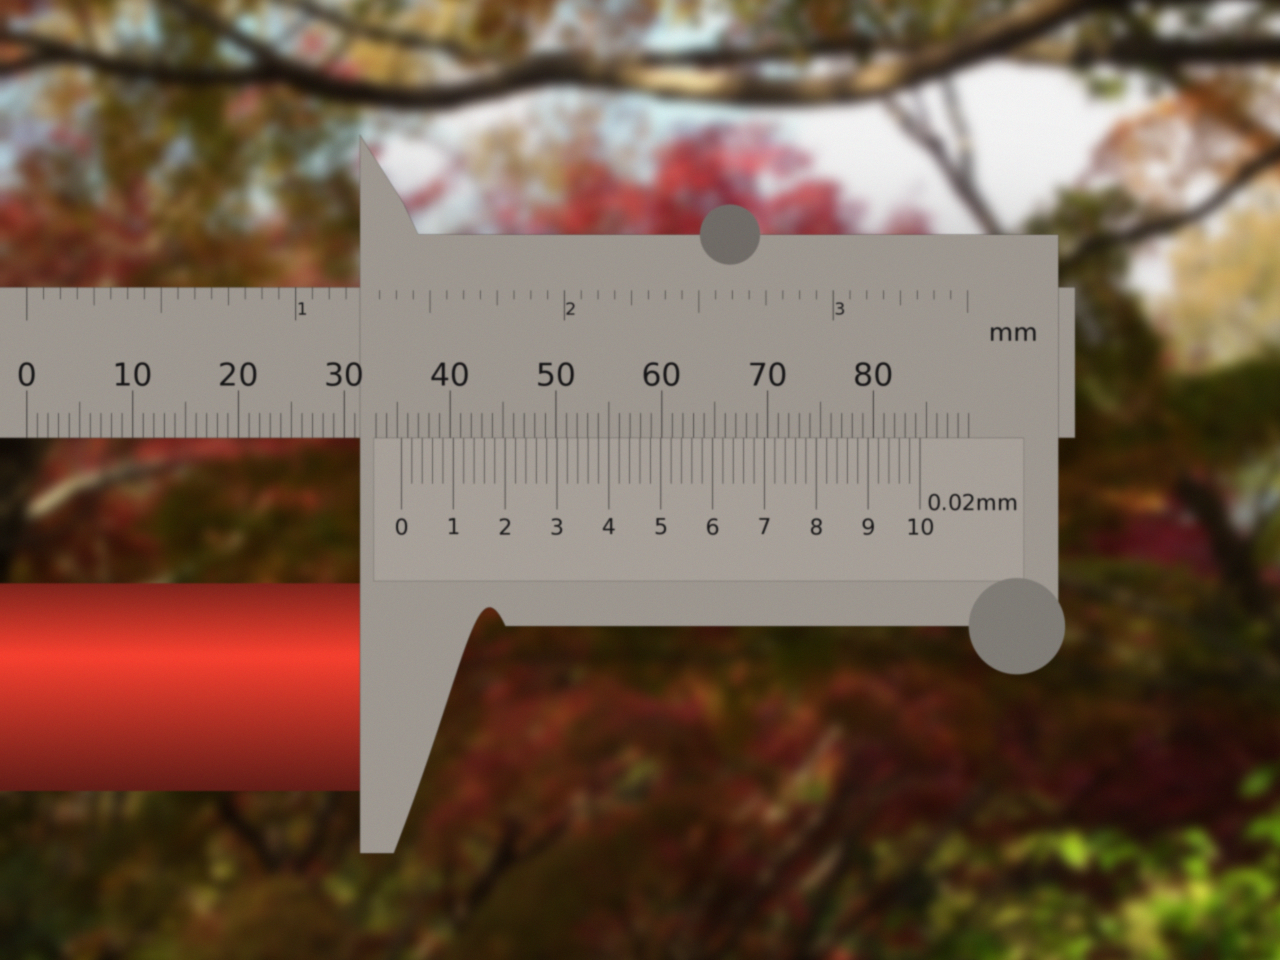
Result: 35.4 mm
